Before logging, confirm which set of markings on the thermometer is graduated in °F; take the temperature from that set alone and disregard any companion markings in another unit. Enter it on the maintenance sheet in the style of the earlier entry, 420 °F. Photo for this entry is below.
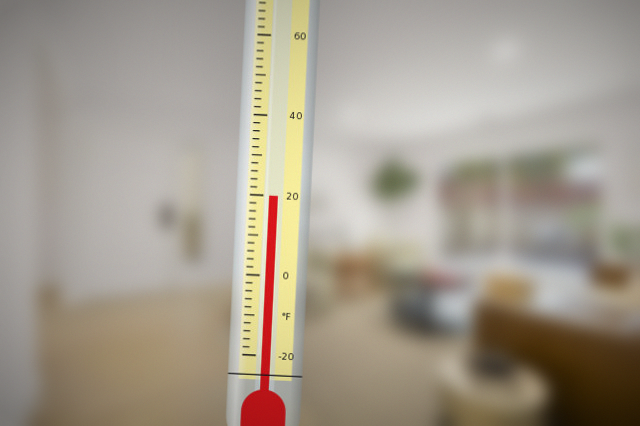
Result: 20 °F
